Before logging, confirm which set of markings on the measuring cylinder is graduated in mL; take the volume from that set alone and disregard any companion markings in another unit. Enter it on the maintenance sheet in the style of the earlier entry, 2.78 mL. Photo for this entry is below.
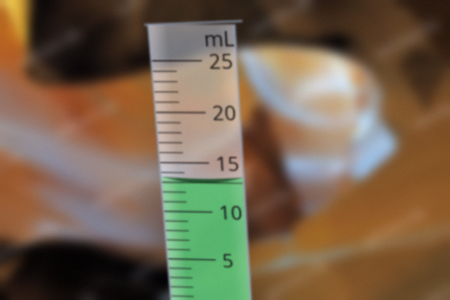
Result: 13 mL
